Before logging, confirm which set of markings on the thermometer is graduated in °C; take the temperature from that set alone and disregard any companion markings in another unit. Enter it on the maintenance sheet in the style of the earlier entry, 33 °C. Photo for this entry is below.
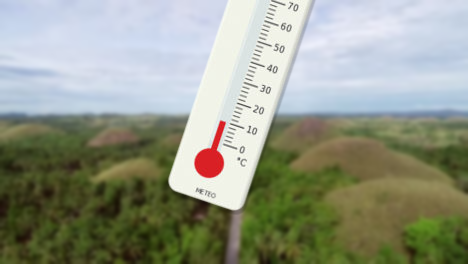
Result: 10 °C
